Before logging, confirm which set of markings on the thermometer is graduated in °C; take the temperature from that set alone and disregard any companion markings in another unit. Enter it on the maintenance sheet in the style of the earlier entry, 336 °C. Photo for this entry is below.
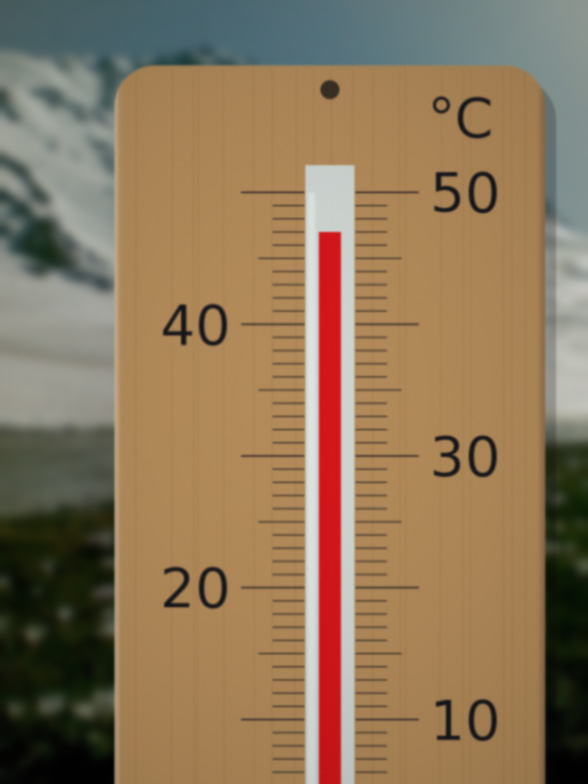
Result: 47 °C
